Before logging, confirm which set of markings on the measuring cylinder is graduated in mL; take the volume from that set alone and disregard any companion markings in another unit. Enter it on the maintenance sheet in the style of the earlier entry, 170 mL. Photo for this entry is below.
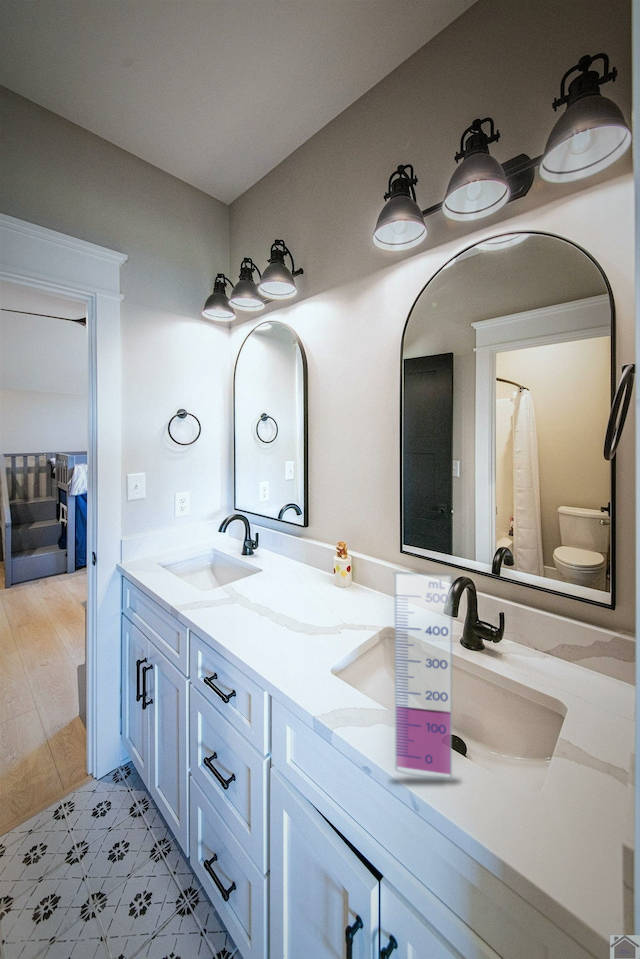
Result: 150 mL
